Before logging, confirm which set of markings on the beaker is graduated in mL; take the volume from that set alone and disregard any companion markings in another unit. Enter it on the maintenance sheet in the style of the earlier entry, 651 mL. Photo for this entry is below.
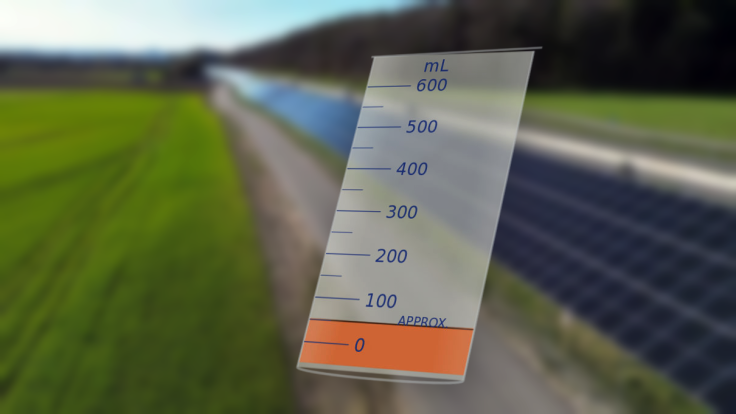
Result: 50 mL
